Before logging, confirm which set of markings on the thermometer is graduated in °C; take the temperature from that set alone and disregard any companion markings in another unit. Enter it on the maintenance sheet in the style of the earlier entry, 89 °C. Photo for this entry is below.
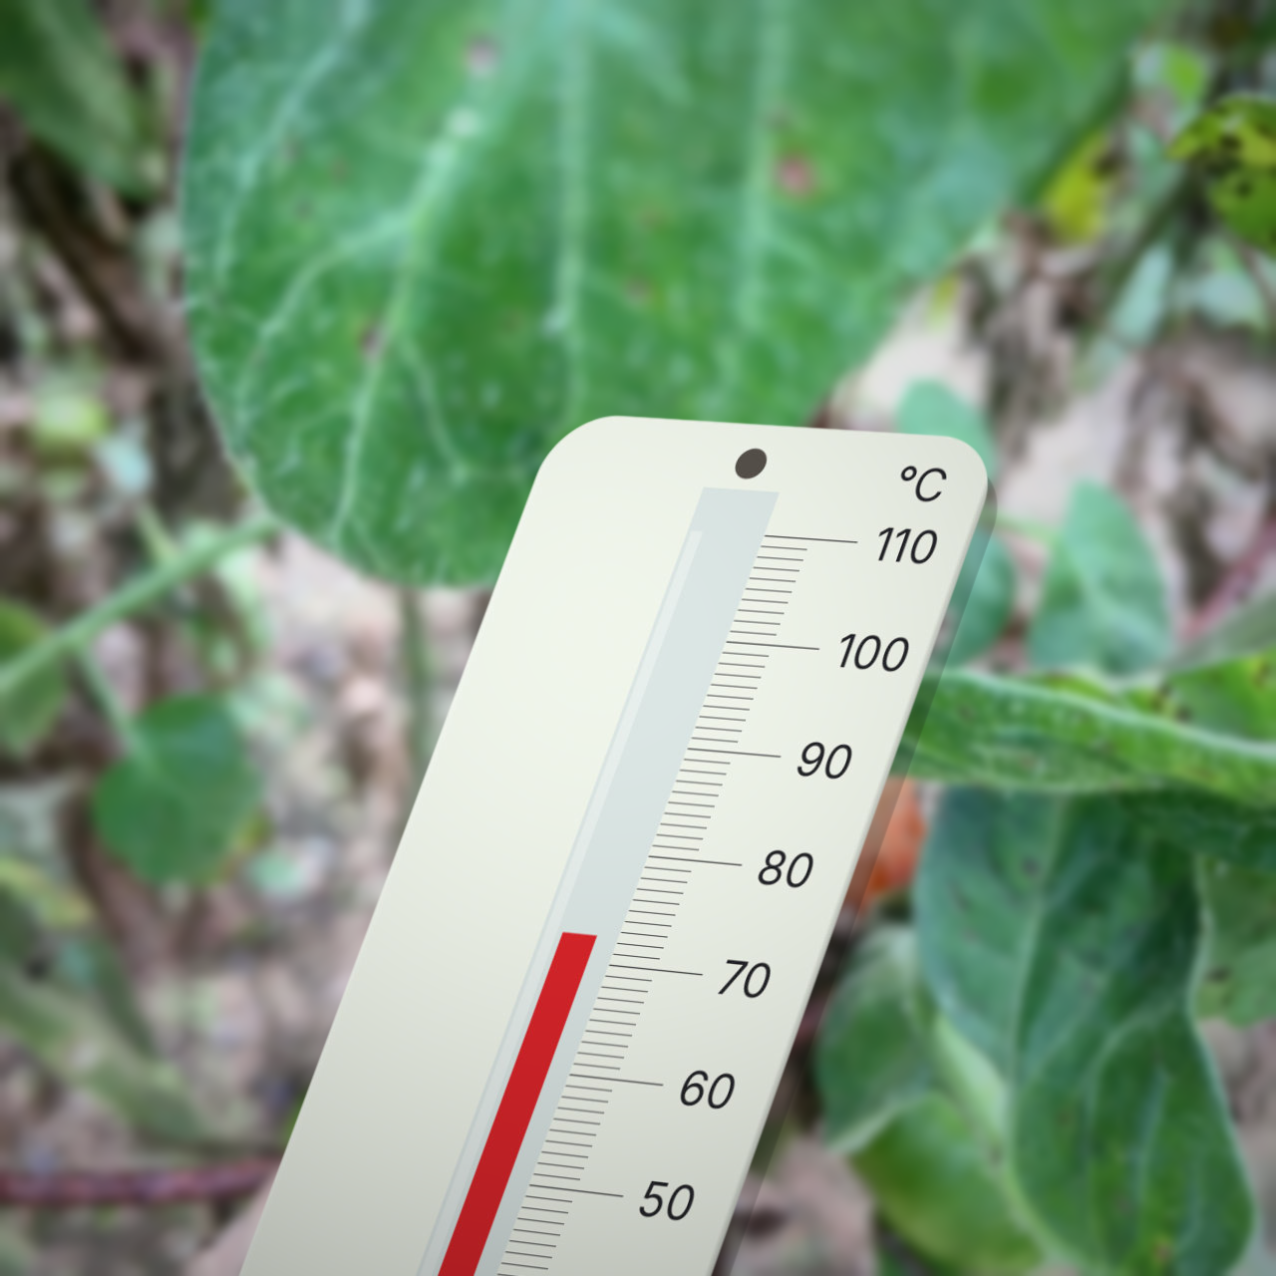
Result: 72.5 °C
